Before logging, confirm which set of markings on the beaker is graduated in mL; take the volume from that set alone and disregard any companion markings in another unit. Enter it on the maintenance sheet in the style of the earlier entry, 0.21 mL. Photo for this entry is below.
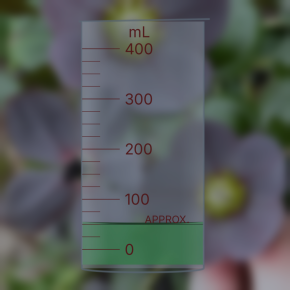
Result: 50 mL
